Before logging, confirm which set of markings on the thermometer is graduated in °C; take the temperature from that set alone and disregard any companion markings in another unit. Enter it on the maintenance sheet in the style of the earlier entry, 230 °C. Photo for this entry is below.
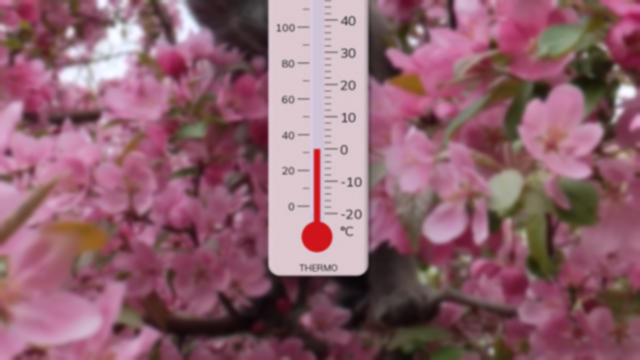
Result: 0 °C
